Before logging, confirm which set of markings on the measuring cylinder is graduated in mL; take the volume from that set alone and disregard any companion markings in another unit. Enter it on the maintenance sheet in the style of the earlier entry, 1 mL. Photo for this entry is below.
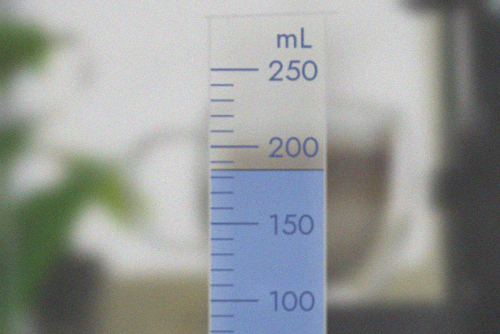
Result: 185 mL
